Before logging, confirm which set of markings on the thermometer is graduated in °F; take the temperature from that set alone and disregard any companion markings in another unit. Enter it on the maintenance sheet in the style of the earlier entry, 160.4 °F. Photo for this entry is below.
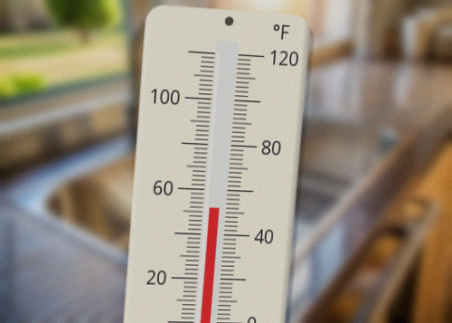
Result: 52 °F
